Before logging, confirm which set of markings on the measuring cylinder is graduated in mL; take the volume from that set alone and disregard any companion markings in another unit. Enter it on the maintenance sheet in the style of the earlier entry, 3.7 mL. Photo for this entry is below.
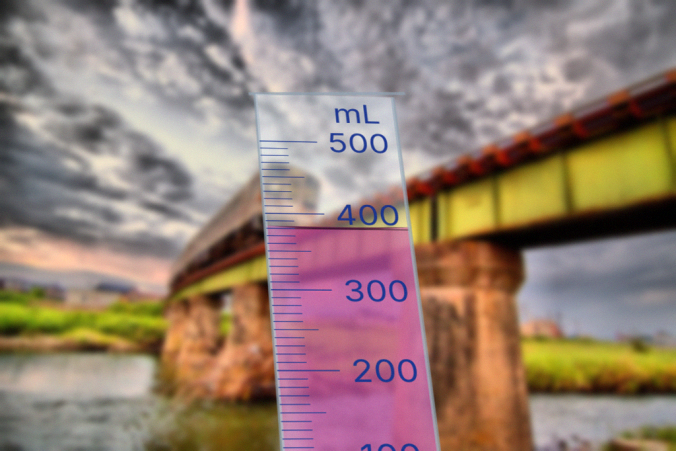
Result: 380 mL
